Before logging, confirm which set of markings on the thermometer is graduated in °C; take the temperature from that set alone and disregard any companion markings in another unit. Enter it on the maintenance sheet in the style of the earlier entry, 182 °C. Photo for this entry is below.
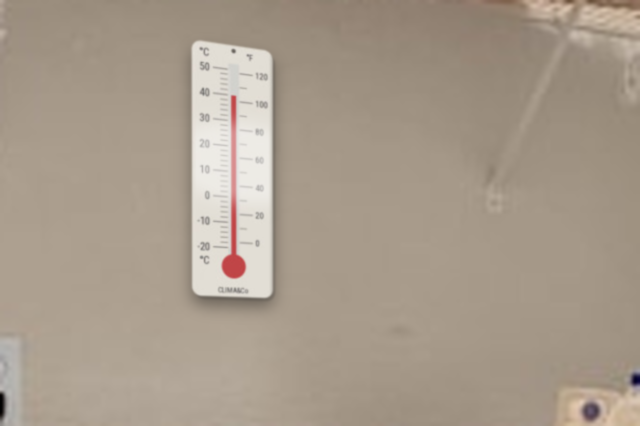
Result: 40 °C
